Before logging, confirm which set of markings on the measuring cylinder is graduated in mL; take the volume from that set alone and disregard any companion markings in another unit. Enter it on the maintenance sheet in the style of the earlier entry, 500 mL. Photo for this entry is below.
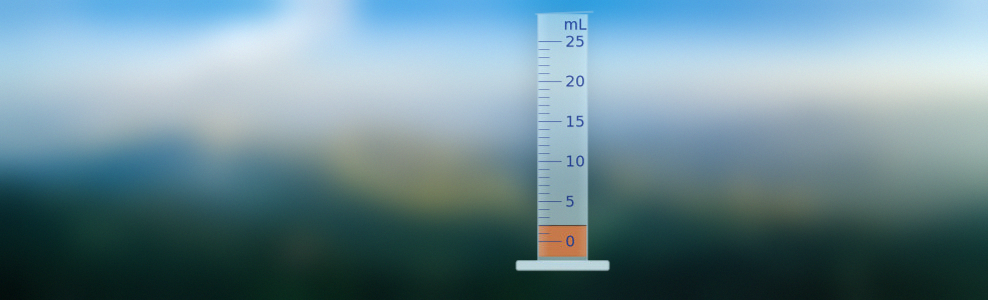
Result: 2 mL
